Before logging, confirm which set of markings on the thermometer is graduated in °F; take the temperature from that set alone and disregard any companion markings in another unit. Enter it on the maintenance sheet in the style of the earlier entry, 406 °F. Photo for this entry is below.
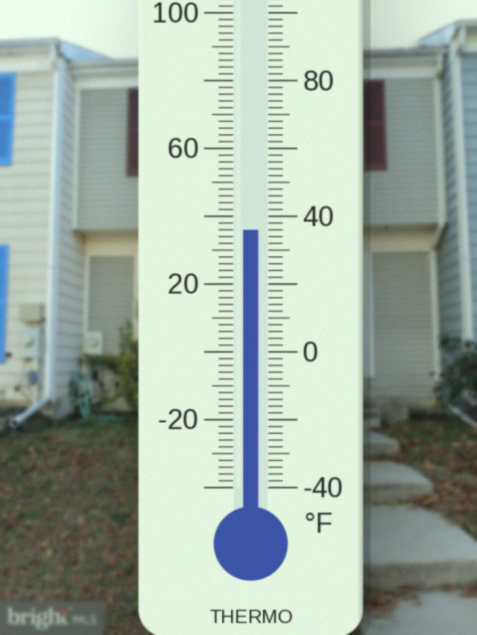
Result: 36 °F
